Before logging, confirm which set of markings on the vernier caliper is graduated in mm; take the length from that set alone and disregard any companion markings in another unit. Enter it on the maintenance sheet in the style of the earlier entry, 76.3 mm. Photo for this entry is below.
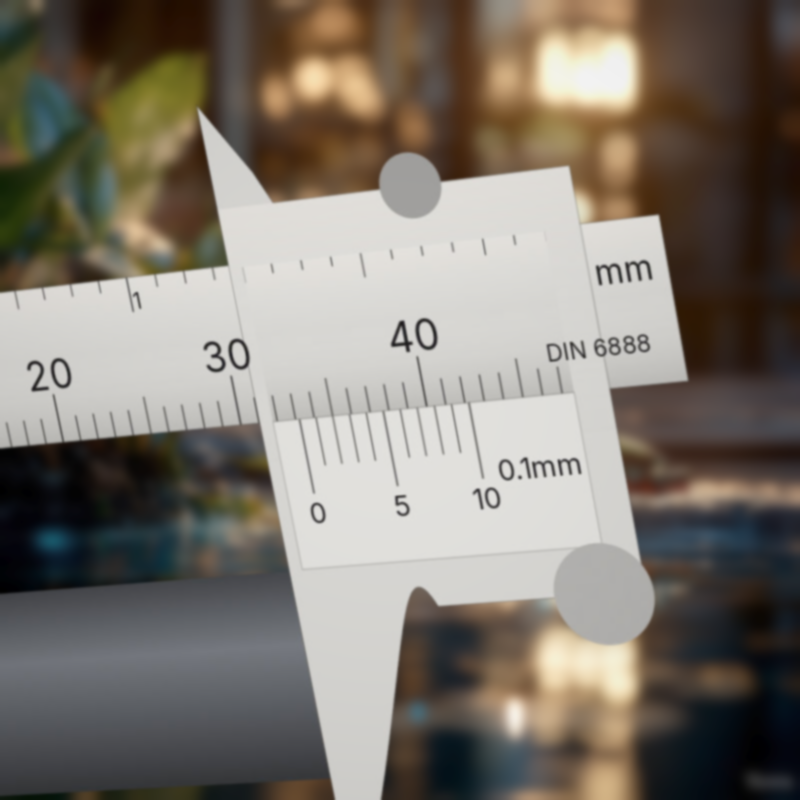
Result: 33.2 mm
